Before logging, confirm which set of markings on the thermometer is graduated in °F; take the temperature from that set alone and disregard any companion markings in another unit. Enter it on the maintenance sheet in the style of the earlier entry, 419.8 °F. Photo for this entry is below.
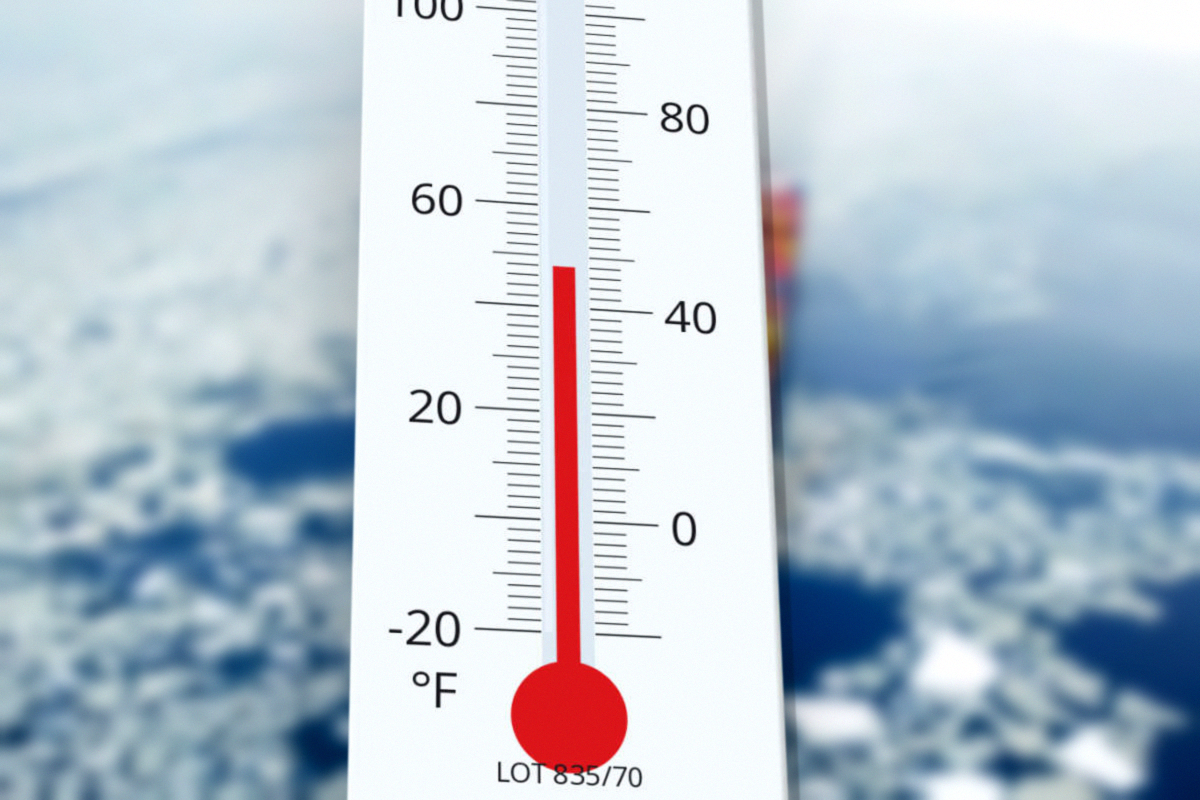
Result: 48 °F
